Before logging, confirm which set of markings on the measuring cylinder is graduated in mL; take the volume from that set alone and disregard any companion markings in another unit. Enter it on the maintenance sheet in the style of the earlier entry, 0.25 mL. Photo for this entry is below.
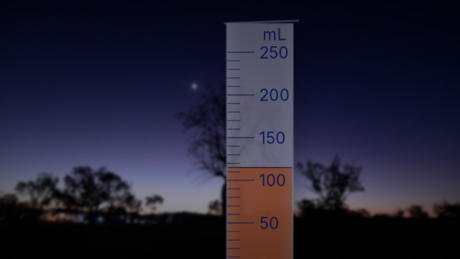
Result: 115 mL
